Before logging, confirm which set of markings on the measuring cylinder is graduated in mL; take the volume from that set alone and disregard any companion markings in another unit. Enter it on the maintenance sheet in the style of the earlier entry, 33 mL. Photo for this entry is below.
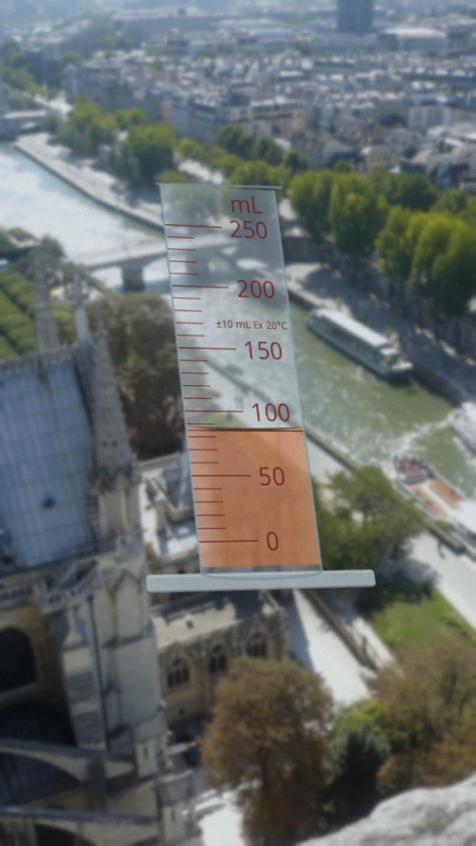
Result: 85 mL
